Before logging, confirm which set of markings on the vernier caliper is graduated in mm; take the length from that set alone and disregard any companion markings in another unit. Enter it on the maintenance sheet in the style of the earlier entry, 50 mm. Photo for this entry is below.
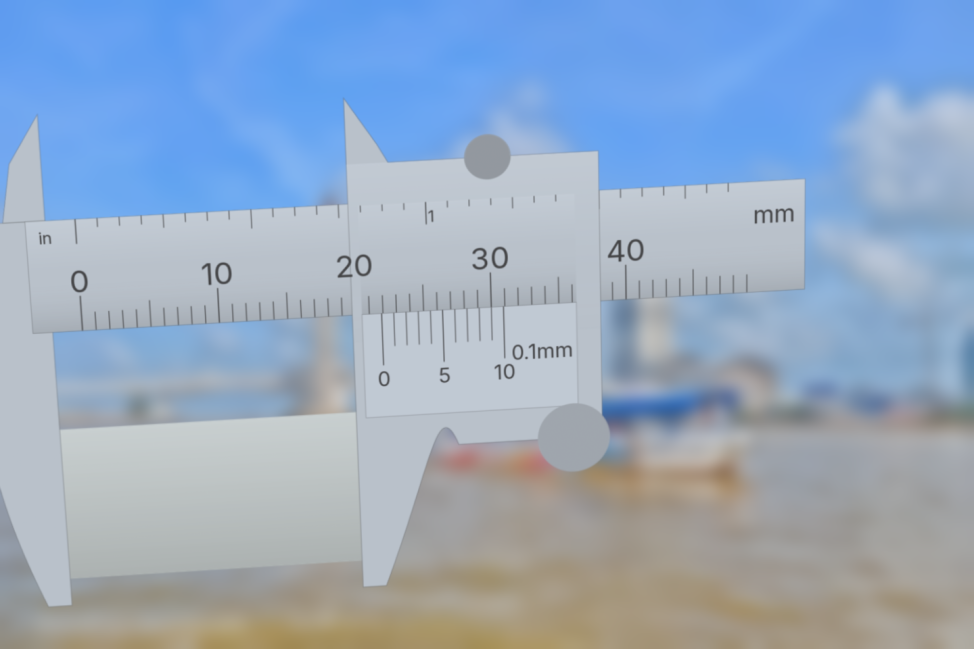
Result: 21.9 mm
